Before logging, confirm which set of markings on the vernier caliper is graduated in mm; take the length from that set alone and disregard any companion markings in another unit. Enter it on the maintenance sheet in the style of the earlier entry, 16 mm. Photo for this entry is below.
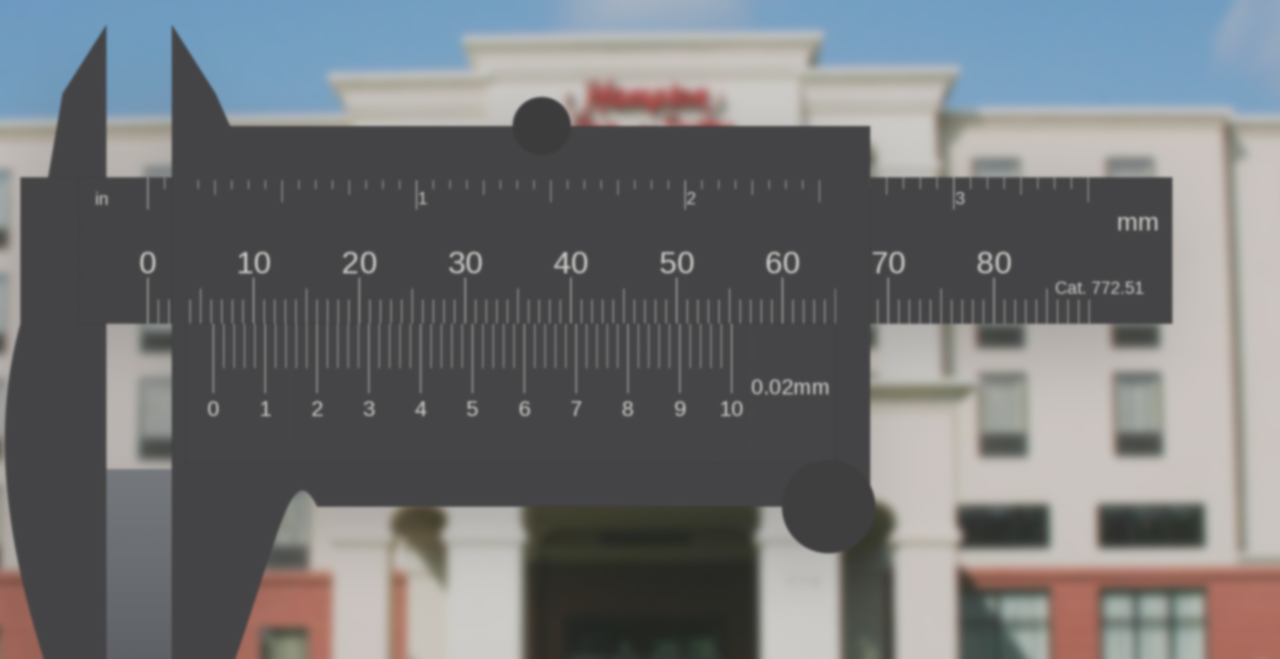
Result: 6.2 mm
